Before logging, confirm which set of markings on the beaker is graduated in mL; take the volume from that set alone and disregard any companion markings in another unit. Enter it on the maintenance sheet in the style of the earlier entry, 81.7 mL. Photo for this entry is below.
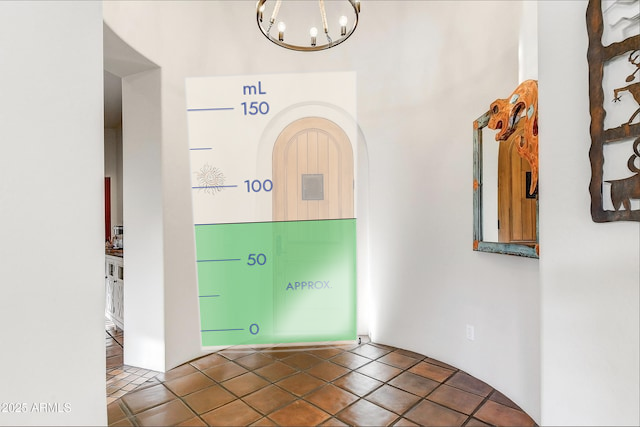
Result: 75 mL
